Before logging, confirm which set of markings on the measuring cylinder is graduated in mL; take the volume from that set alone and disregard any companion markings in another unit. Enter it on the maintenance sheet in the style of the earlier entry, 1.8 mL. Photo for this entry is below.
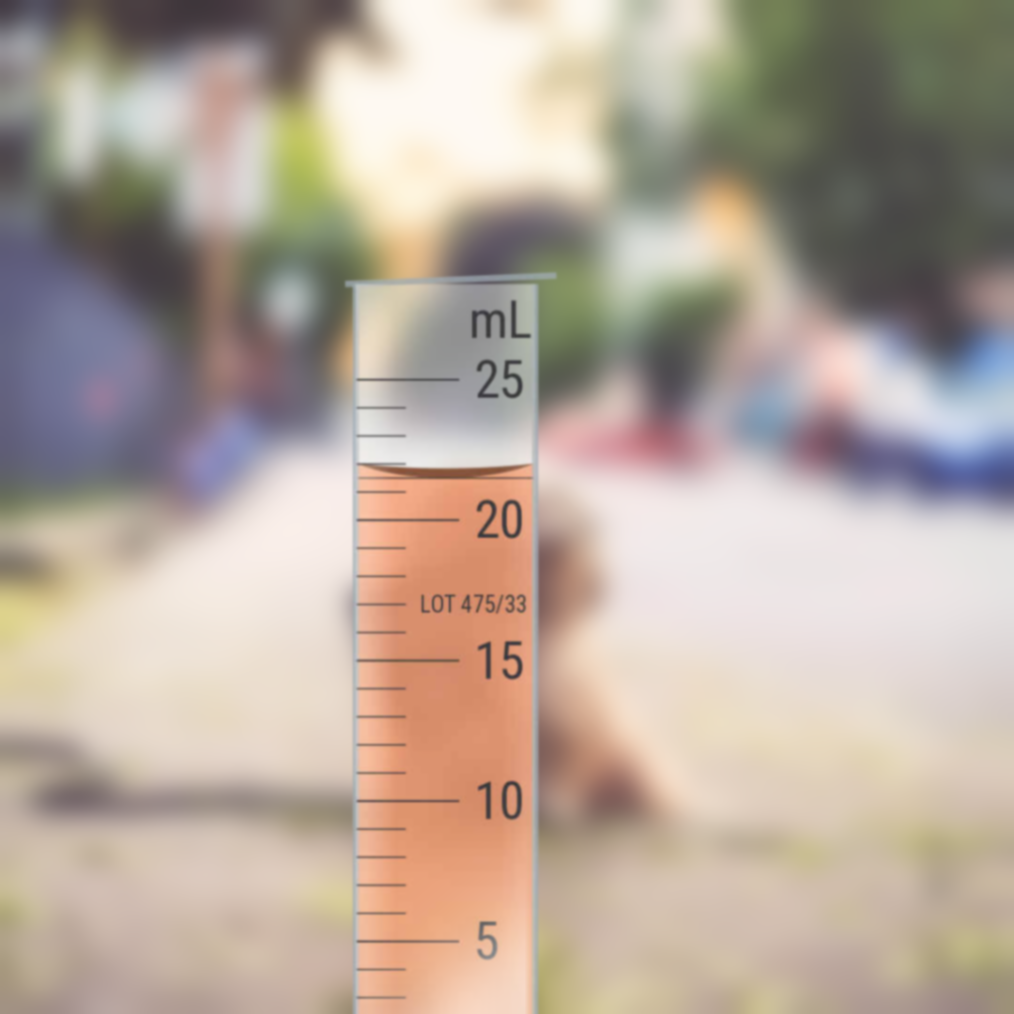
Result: 21.5 mL
